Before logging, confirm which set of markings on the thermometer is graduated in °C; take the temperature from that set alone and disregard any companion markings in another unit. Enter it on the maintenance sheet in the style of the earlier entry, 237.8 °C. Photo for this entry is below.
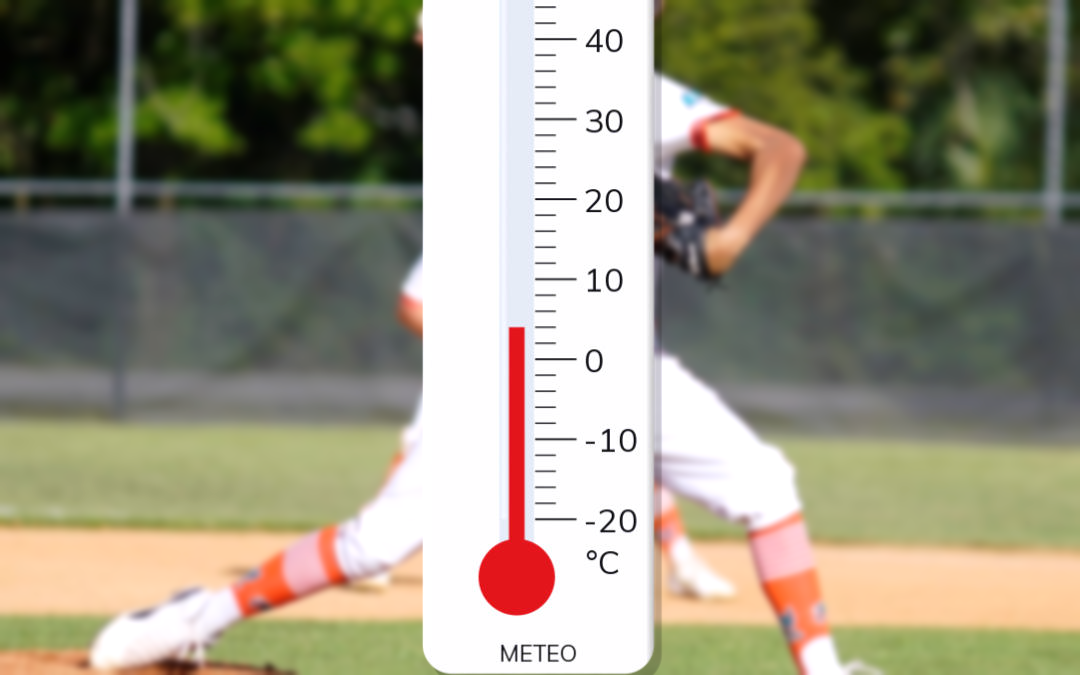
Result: 4 °C
